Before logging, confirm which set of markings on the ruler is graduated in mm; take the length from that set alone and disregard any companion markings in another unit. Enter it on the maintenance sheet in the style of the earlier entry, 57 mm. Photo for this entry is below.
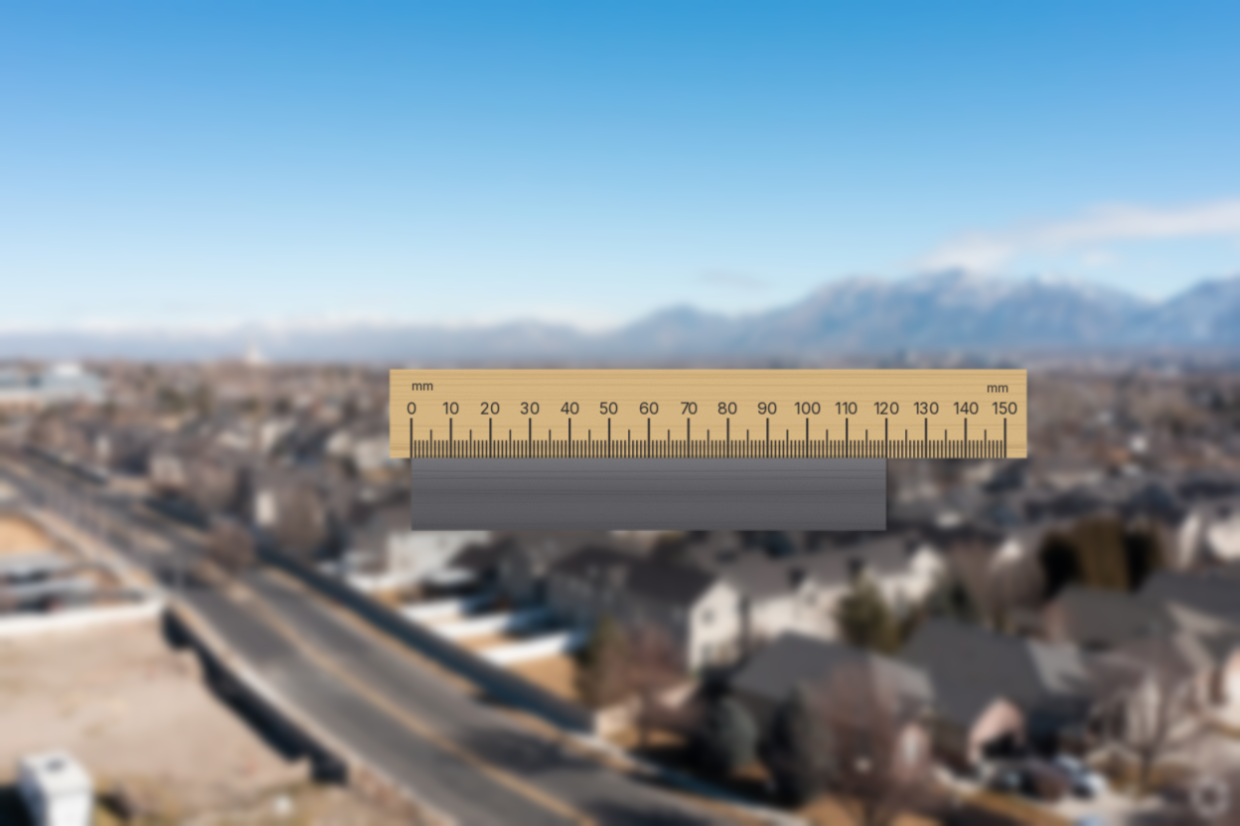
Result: 120 mm
